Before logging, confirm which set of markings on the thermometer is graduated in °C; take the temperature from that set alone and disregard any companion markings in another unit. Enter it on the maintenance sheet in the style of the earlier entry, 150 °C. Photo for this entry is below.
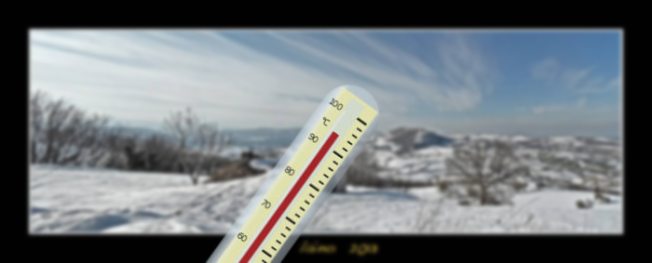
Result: 94 °C
